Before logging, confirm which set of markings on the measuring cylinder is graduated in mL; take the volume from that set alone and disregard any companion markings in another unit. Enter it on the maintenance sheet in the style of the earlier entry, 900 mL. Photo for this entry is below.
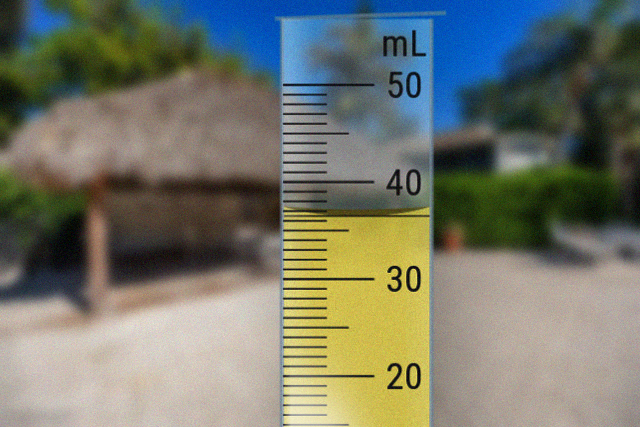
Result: 36.5 mL
